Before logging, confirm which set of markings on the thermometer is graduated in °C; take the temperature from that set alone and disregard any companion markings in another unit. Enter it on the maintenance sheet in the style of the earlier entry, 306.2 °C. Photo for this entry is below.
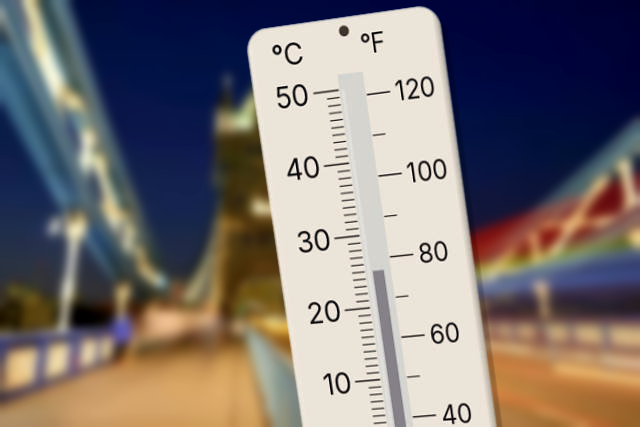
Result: 25 °C
